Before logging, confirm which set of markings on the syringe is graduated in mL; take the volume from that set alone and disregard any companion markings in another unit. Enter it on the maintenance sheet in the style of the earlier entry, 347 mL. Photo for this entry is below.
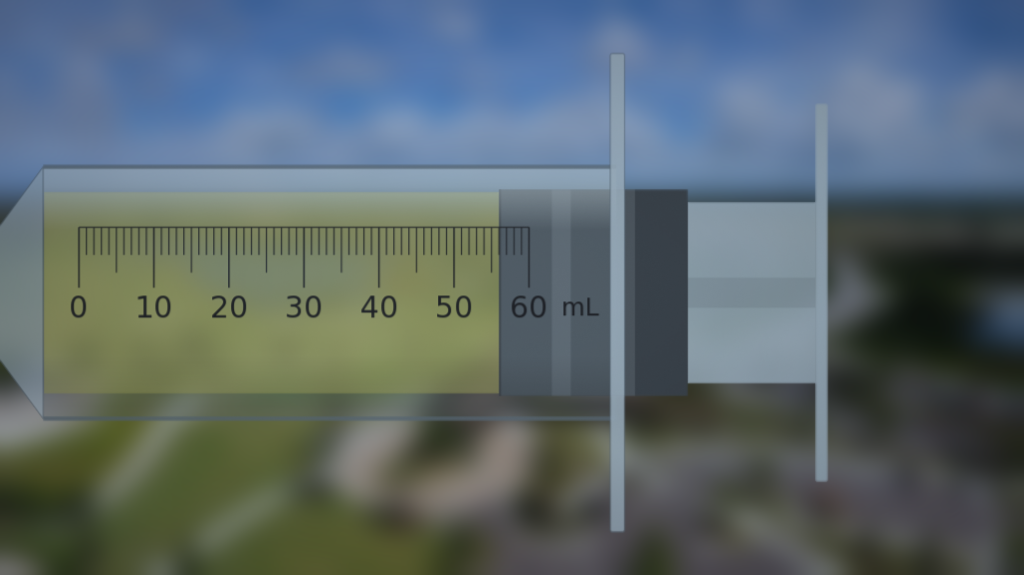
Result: 56 mL
